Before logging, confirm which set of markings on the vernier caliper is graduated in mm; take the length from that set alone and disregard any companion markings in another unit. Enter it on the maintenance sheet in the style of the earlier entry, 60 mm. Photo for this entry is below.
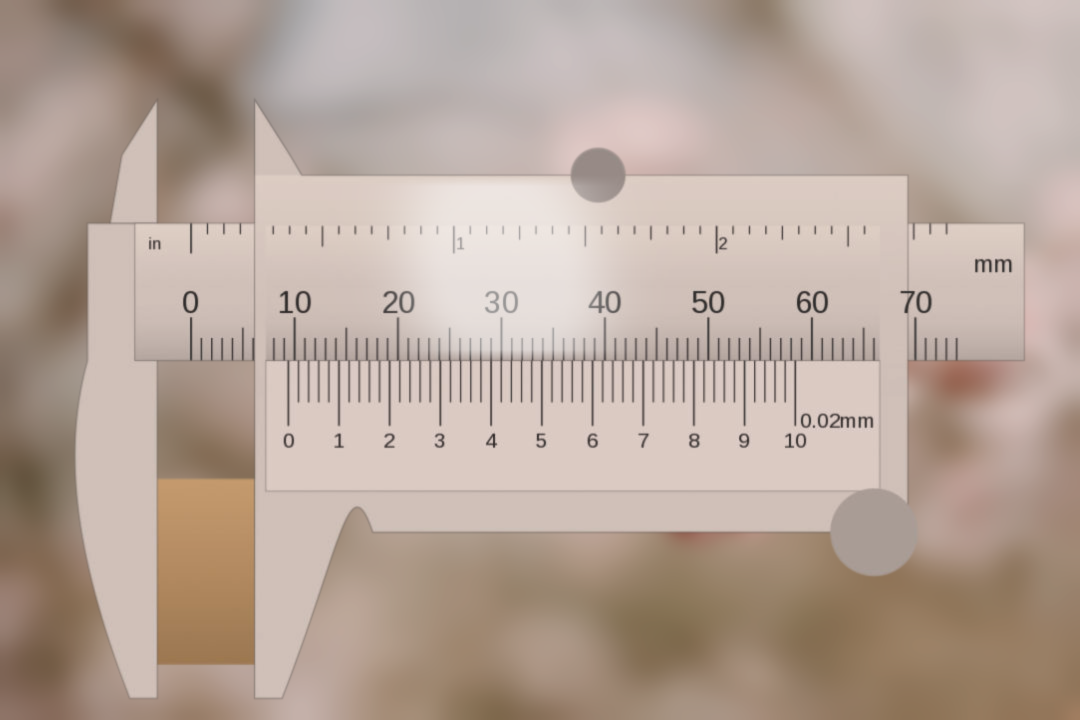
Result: 9.4 mm
